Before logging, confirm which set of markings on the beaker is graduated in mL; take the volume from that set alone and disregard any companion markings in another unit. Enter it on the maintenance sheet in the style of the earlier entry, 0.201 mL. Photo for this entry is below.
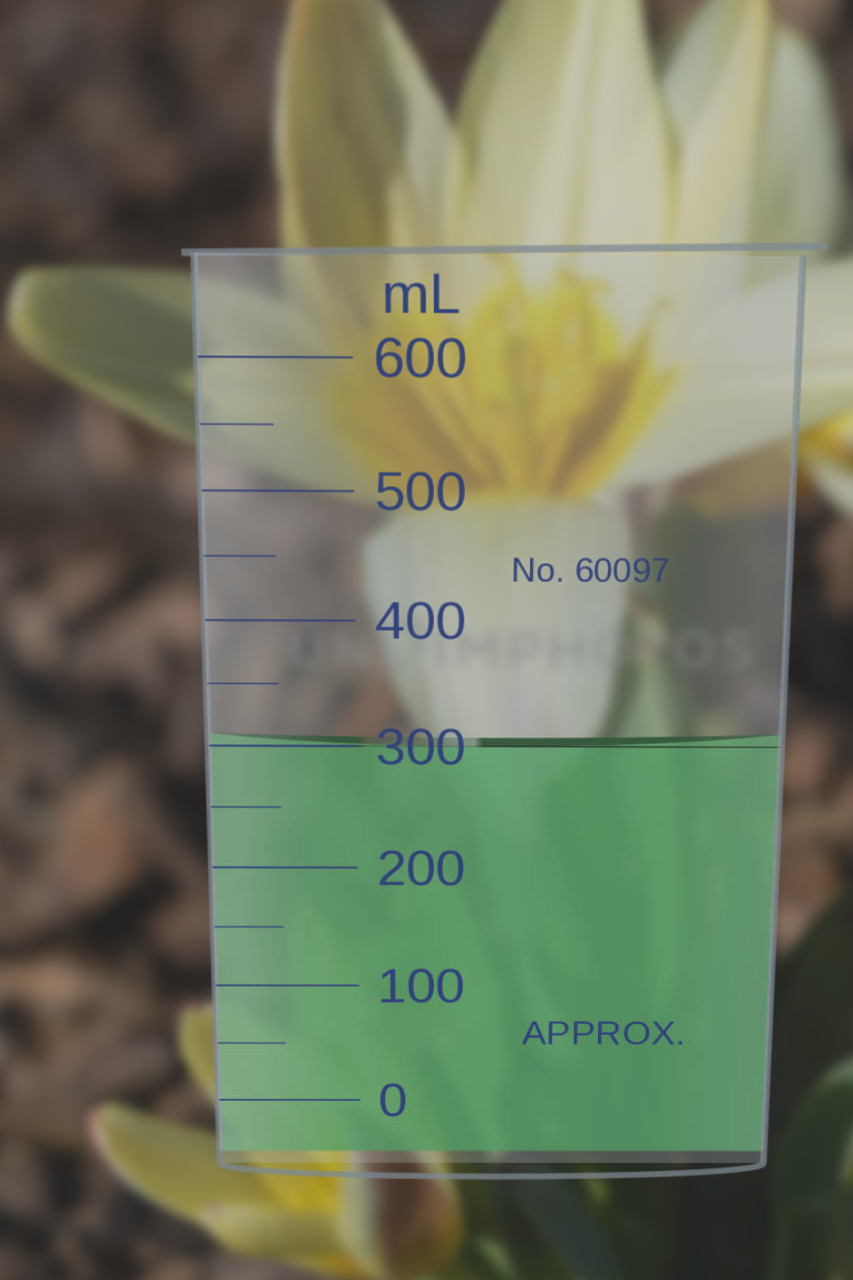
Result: 300 mL
